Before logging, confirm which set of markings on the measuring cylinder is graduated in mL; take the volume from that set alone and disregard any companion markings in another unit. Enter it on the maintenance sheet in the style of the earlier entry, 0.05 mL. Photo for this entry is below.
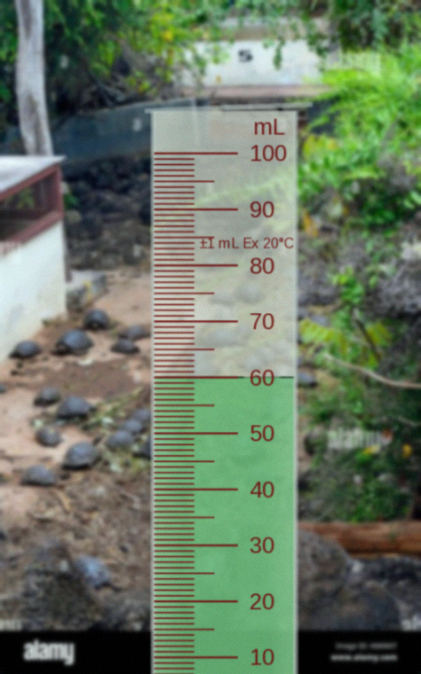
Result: 60 mL
